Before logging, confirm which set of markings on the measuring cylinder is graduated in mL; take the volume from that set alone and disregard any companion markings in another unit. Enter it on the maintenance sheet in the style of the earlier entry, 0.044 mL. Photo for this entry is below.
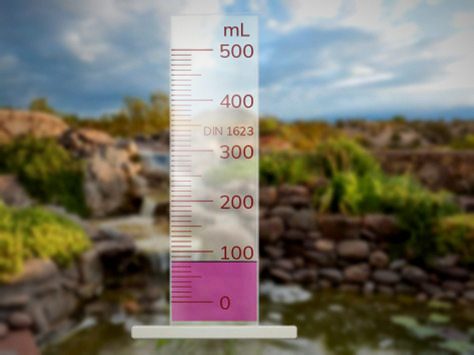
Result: 80 mL
